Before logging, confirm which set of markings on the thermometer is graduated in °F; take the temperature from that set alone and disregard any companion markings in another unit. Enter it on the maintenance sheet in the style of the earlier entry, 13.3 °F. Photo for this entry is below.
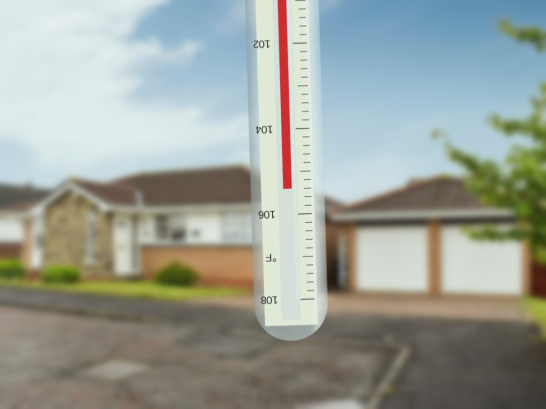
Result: 105.4 °F
